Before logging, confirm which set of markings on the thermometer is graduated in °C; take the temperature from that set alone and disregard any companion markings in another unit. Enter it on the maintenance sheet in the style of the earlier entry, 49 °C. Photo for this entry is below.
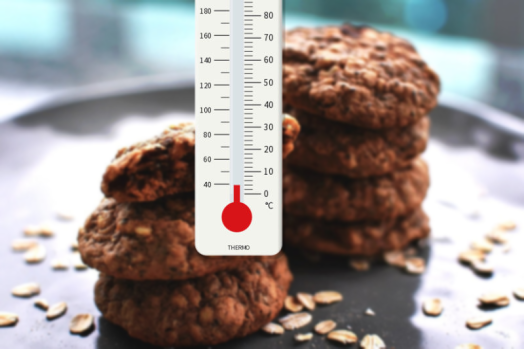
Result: 4 °C
